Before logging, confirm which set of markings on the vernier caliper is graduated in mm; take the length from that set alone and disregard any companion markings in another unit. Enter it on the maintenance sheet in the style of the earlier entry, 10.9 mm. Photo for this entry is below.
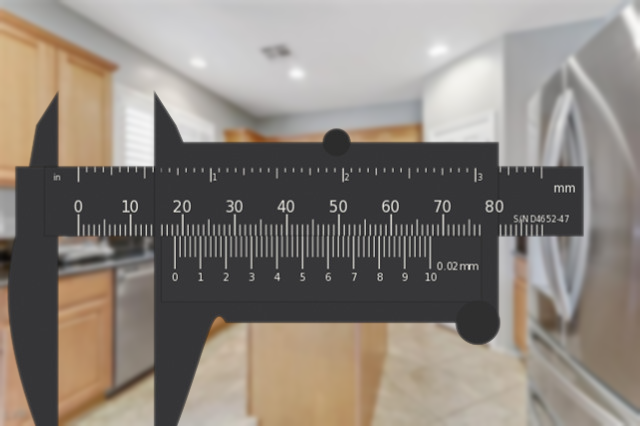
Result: 18.5 mm
